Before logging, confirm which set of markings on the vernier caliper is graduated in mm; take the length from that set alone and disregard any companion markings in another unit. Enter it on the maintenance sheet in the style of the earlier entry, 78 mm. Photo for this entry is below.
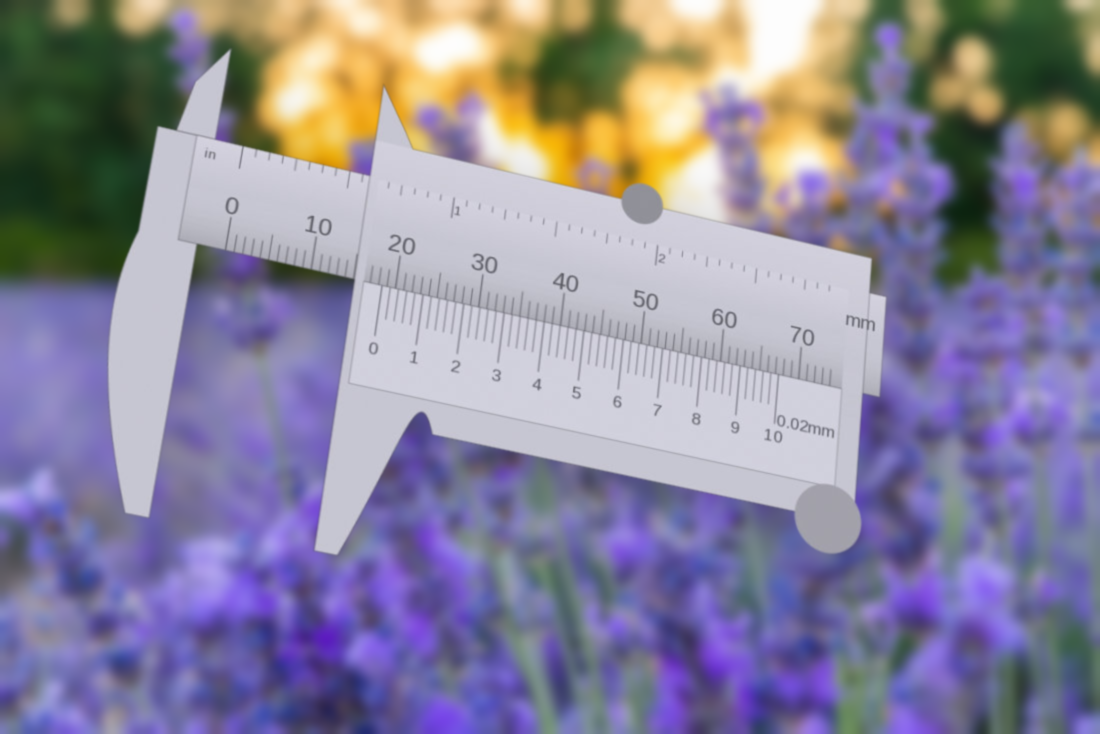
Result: 18.4 mm
